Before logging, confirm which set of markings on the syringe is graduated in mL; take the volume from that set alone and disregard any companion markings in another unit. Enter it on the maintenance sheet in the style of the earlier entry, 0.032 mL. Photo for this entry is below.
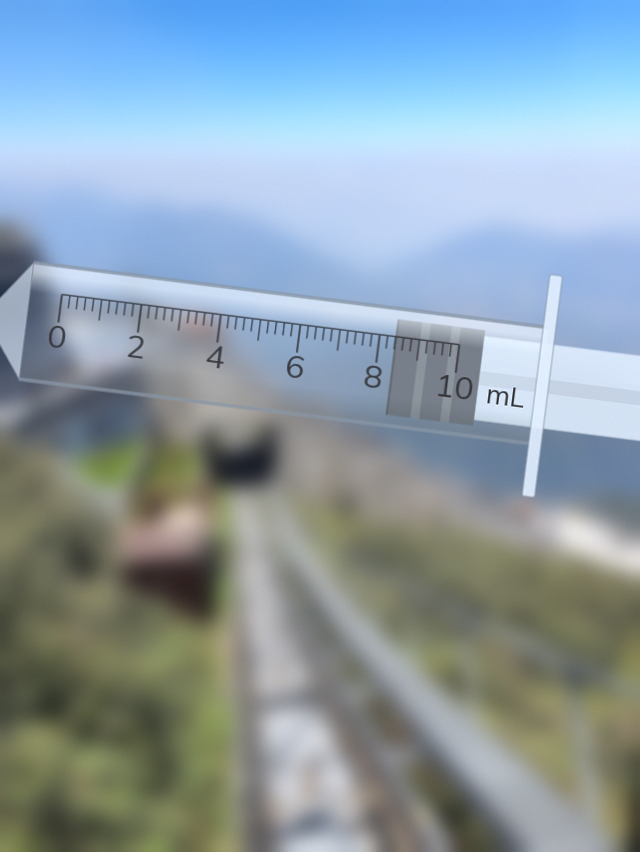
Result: 8.4 mL
